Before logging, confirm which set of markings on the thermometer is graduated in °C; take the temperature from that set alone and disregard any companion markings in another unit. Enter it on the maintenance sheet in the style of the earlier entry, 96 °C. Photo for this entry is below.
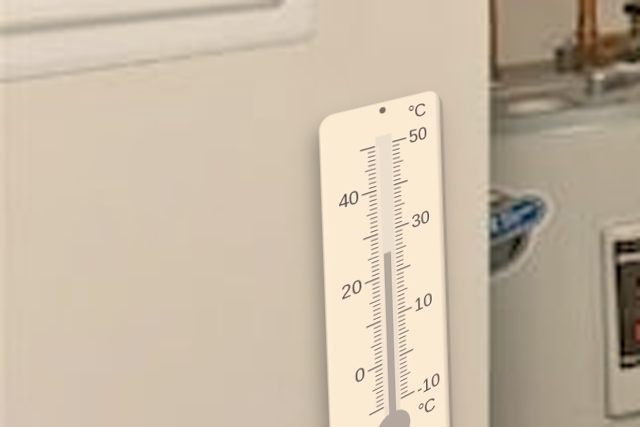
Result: 25 °C
